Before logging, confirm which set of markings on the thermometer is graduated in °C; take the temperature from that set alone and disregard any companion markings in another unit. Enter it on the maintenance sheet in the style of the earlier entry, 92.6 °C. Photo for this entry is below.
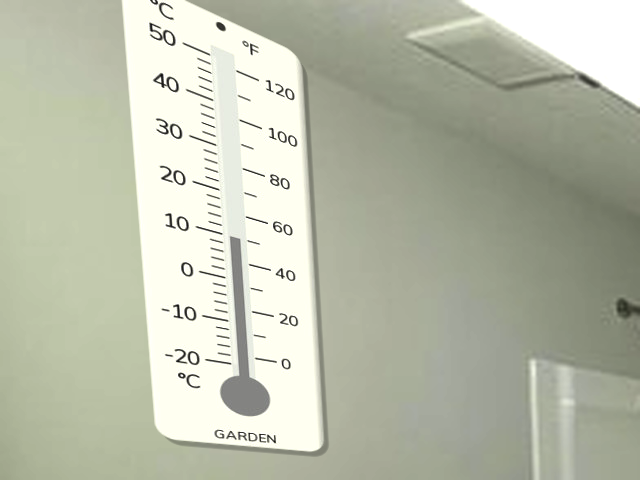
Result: 10 °C
